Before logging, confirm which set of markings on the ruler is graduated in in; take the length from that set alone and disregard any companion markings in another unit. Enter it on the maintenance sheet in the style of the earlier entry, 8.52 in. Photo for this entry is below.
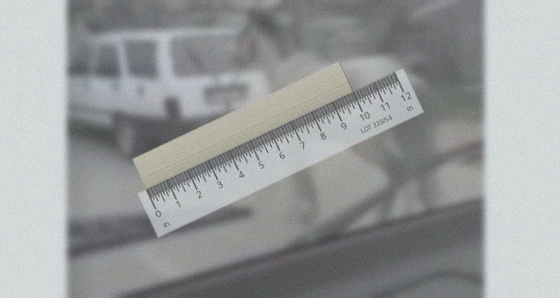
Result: 10 in
